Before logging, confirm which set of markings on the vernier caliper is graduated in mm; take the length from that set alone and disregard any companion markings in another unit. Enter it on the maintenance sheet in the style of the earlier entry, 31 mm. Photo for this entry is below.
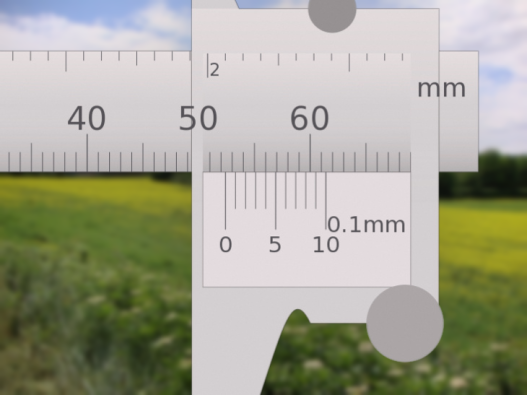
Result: 52.4 mm
